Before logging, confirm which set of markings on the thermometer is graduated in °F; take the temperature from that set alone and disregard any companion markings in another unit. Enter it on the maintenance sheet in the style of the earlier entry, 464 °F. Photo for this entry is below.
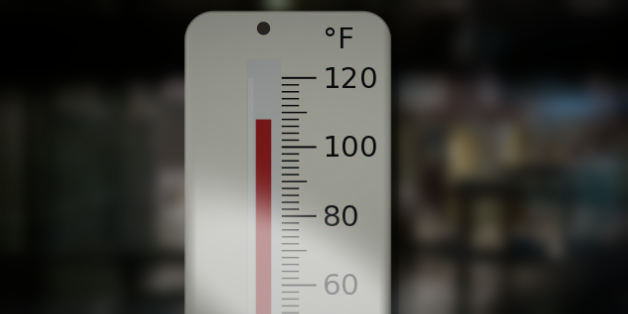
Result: 108 °F
